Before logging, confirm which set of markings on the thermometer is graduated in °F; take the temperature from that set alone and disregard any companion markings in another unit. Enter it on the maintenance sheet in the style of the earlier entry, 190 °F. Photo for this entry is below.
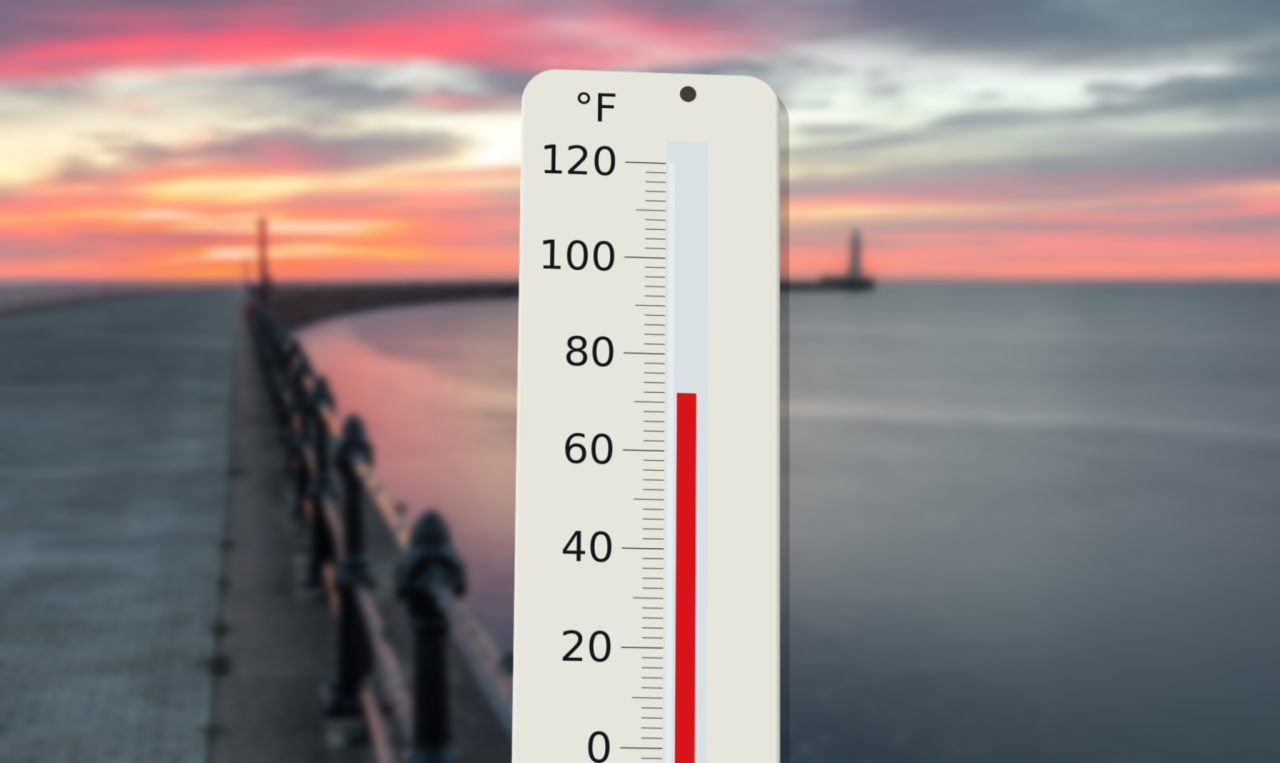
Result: 72 °F
